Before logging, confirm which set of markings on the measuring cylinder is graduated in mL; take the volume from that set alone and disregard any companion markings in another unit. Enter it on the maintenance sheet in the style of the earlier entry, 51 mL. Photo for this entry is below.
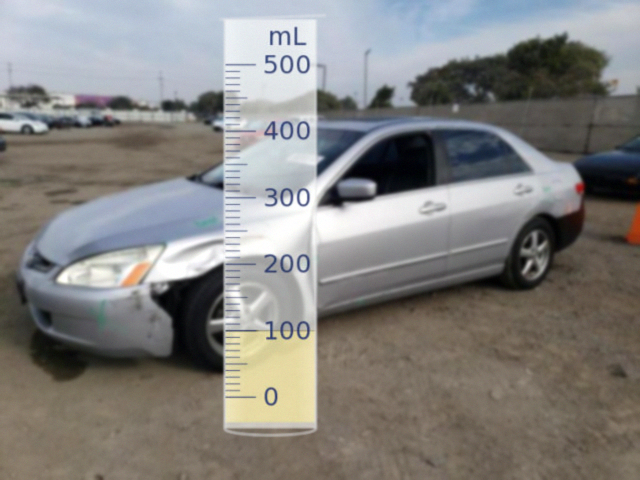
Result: 100 mL
